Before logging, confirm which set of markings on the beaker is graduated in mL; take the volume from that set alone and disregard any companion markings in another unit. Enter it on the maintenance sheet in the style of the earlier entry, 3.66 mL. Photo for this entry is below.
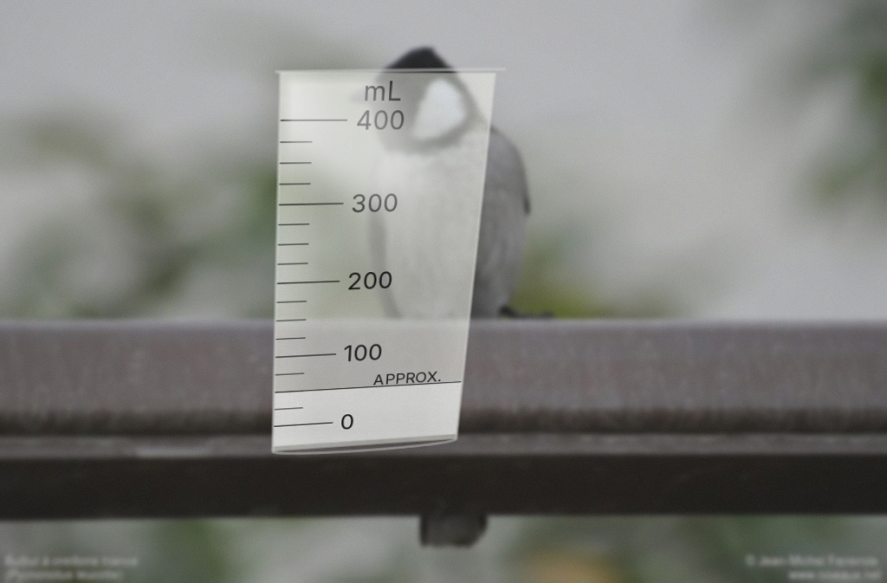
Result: 50 mL
